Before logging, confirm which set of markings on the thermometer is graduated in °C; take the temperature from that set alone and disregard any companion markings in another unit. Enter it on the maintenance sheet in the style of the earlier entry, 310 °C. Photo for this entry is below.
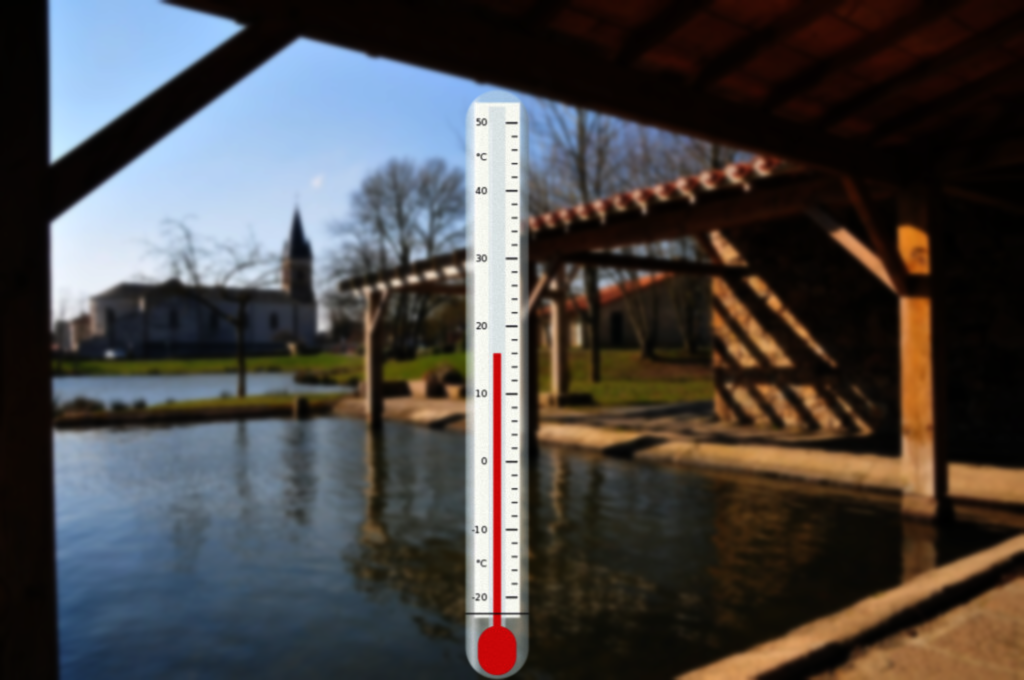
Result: 16 °C
